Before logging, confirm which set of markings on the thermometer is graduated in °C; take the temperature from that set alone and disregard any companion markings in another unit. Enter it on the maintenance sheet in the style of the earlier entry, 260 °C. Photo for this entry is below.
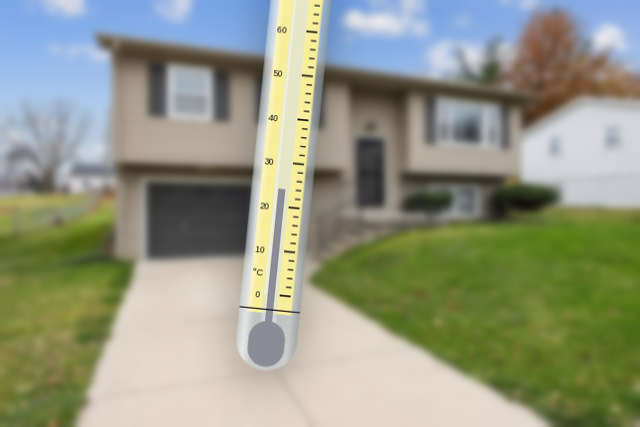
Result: 24 °C
